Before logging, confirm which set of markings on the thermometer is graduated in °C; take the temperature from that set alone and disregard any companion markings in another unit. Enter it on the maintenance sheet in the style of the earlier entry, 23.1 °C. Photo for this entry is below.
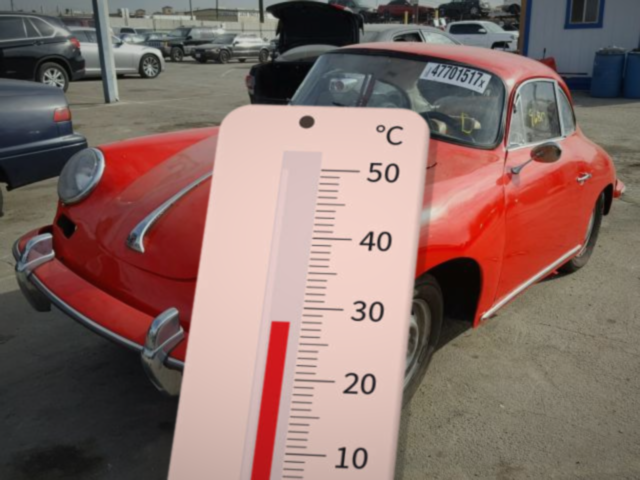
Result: 28 °C
